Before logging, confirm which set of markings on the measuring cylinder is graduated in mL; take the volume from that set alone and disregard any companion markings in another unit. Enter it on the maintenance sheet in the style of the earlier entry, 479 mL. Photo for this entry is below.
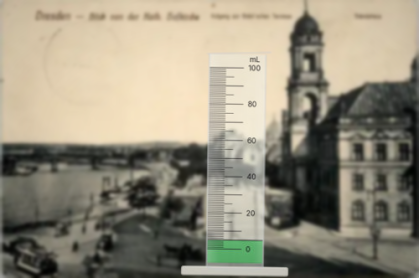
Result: 5 mL
